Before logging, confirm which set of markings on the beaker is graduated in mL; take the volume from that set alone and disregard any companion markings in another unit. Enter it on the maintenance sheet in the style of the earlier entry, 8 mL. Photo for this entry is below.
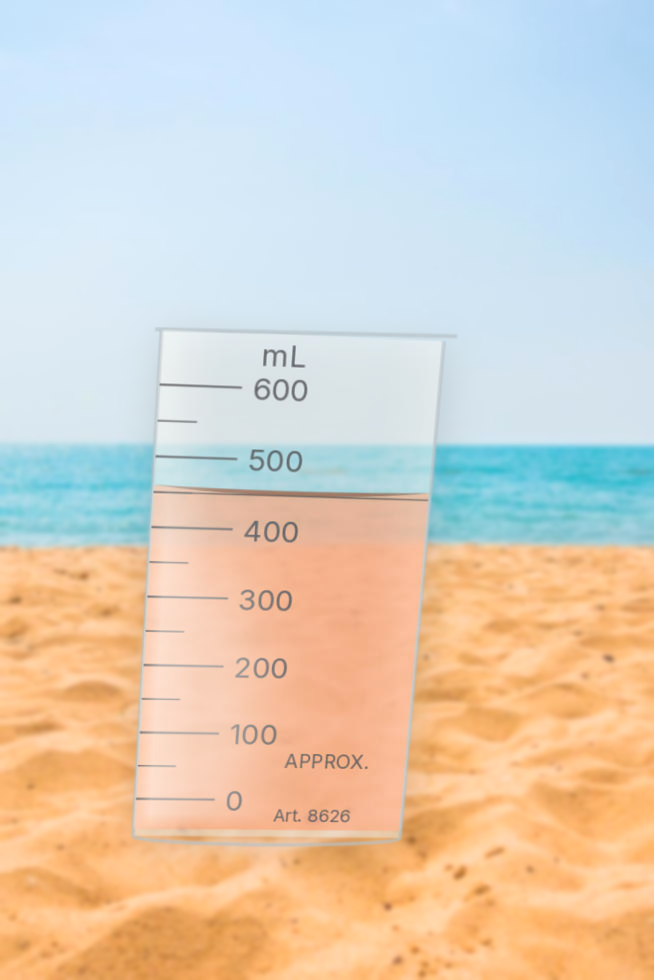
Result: 450 mL
